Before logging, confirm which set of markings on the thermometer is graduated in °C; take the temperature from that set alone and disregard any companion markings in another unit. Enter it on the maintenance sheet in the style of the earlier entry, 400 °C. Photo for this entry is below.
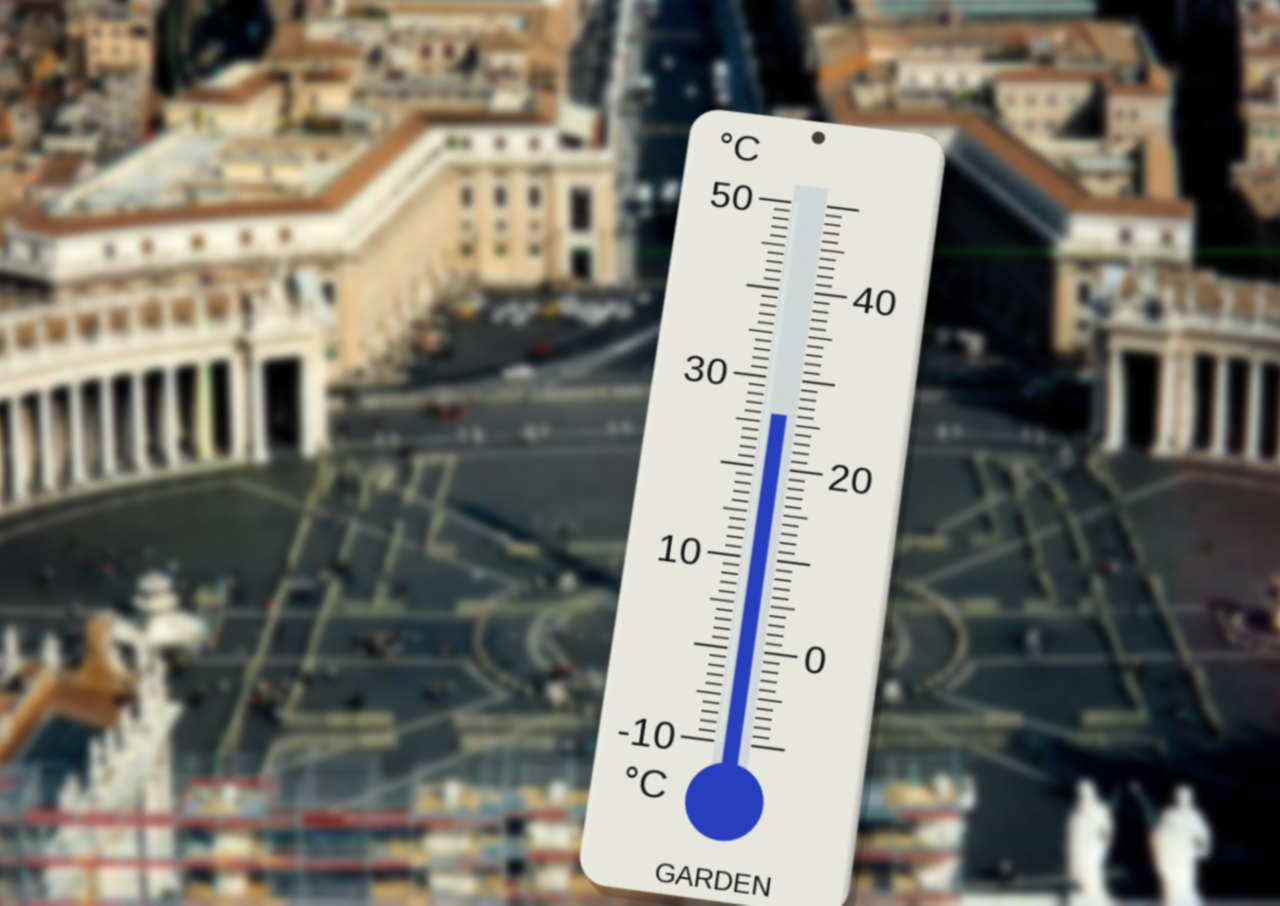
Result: 26 °C
